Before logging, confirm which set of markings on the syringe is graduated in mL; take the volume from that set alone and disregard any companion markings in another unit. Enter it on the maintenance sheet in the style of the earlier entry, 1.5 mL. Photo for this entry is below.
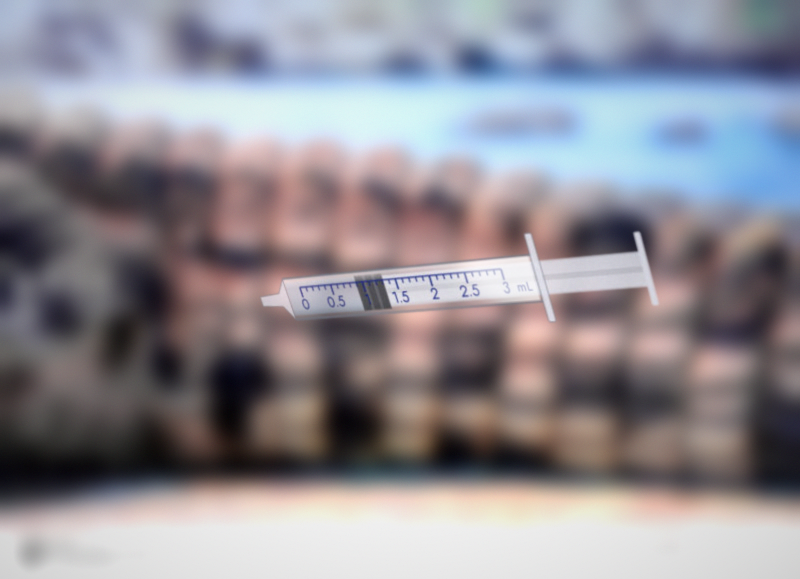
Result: 0.9 mL
